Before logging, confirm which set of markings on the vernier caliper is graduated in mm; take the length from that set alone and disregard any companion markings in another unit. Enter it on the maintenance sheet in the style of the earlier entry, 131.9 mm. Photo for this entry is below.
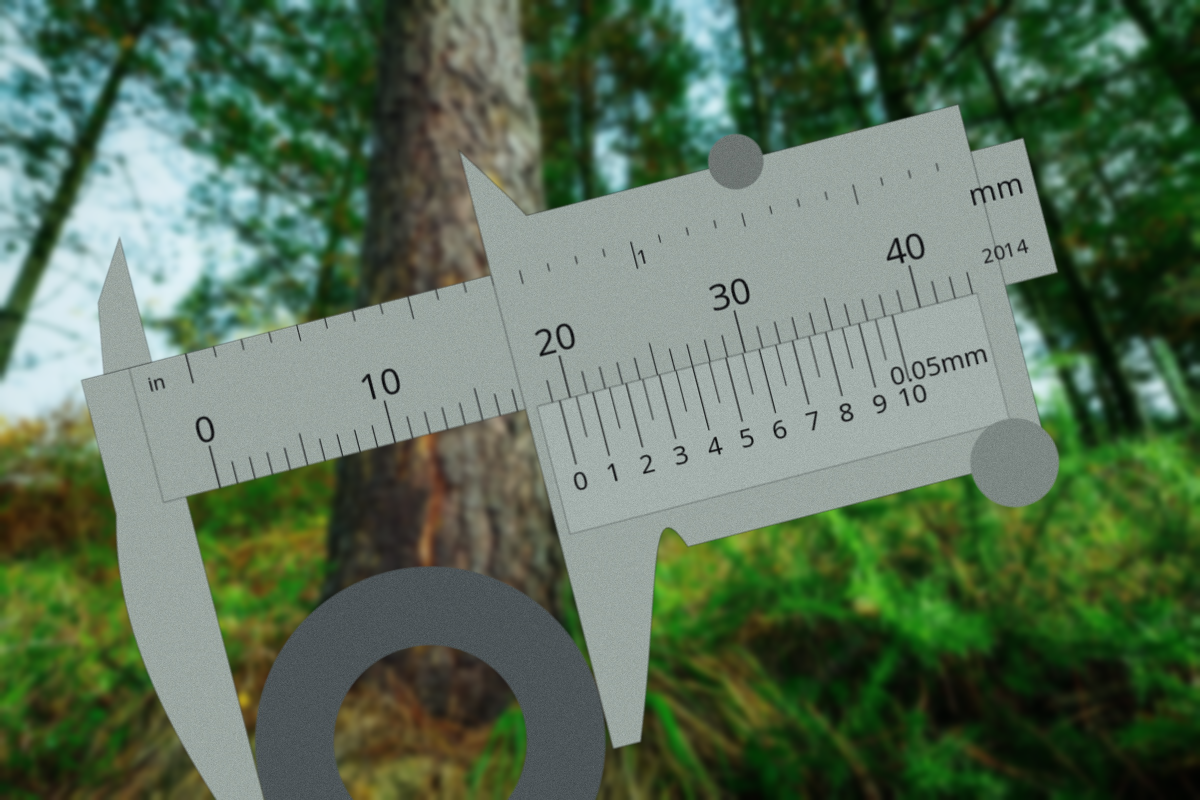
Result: 19.4 mm
